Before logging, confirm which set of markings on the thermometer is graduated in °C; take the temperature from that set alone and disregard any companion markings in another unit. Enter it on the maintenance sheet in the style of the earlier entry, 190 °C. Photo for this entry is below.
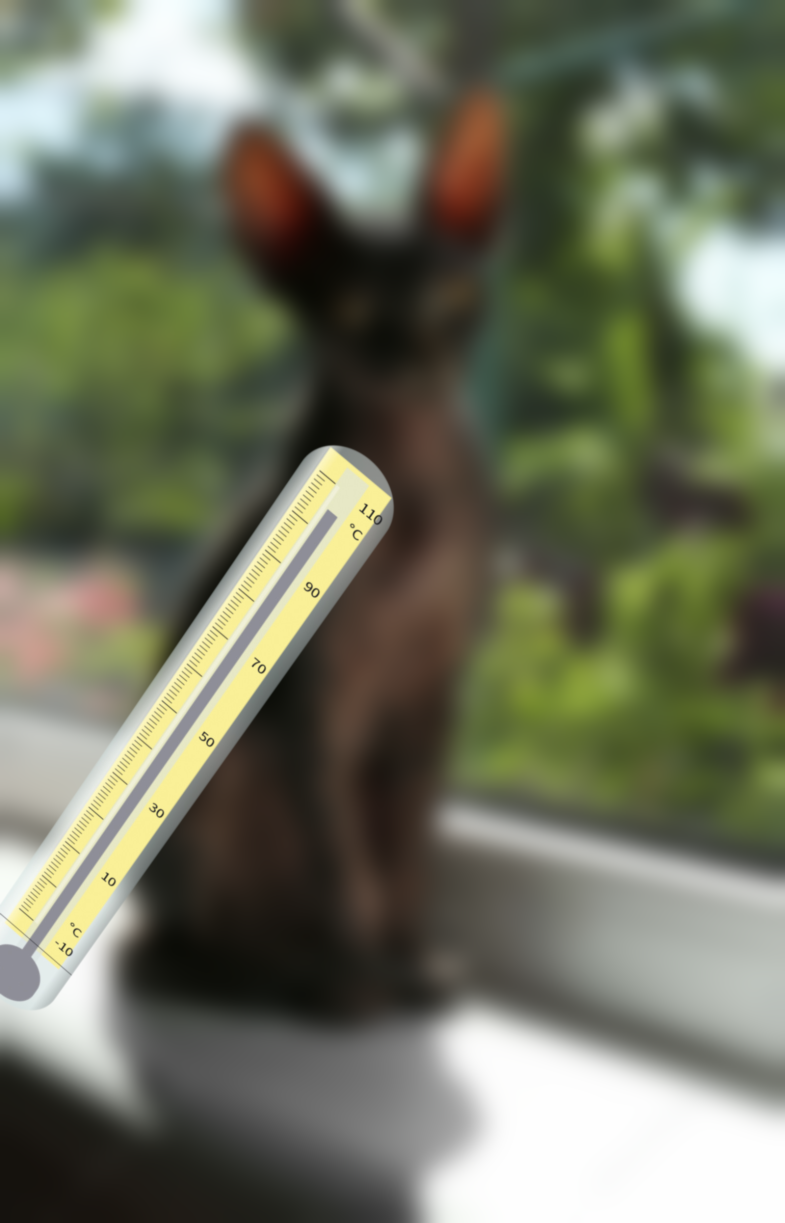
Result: 105 °C
